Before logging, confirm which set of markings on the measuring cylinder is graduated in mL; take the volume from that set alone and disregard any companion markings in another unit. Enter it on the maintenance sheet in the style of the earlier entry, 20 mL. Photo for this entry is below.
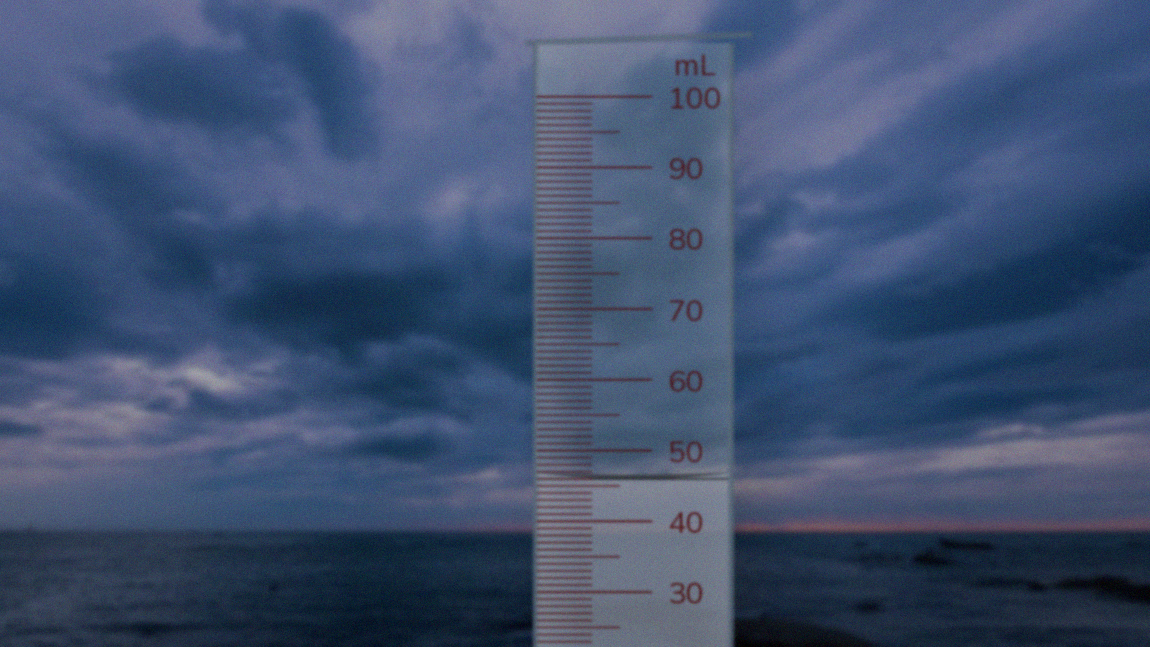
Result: 46 mL
